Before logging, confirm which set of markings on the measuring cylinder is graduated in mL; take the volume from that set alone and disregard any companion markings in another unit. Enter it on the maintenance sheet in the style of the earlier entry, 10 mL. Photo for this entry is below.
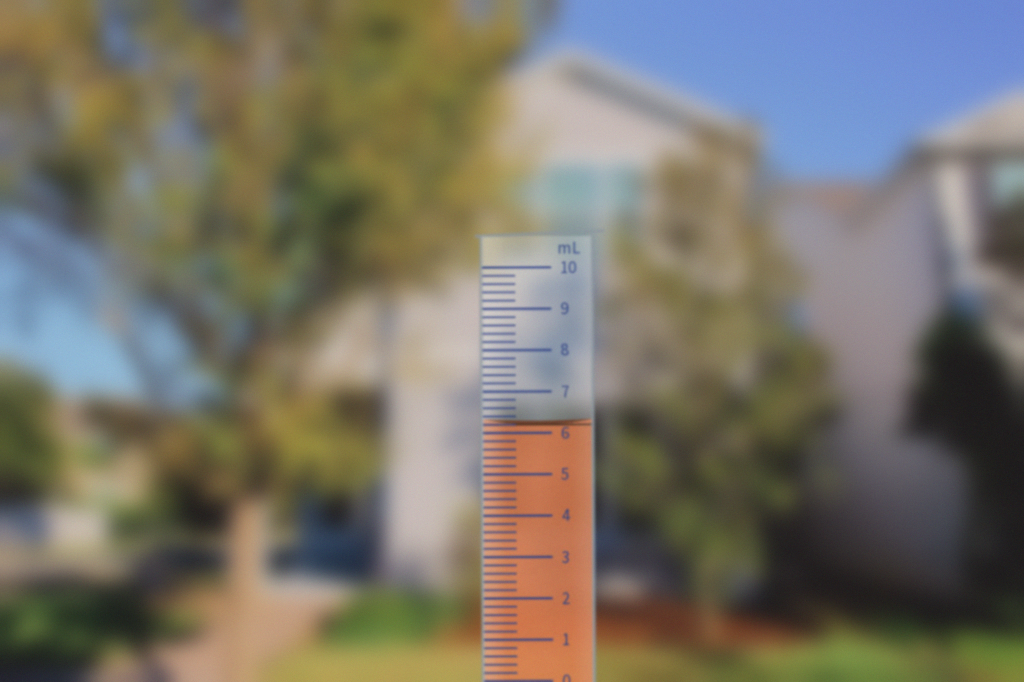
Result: 6.2 mL
